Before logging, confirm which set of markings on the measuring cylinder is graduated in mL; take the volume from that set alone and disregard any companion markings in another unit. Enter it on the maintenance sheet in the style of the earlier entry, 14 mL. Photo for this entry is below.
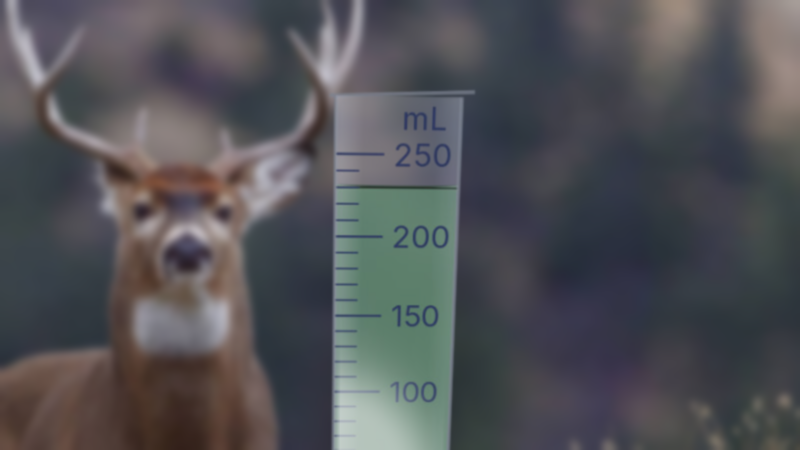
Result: 230 mL
